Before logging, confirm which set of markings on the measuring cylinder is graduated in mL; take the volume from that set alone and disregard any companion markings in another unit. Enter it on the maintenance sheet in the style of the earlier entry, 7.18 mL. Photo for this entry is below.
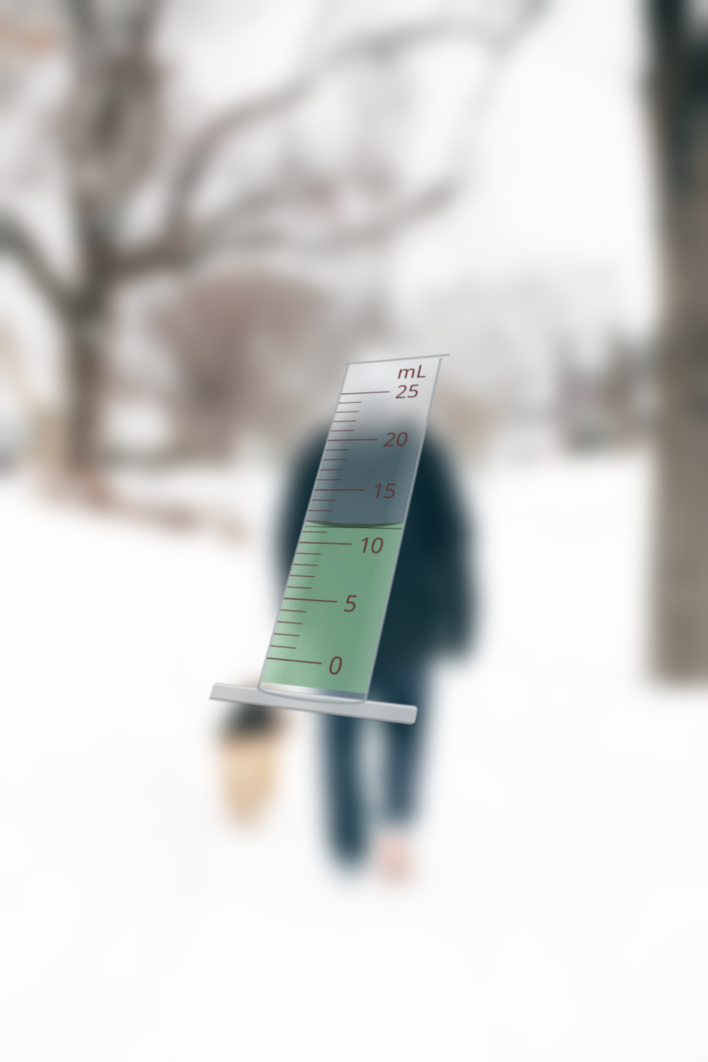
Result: 11.5 mL
